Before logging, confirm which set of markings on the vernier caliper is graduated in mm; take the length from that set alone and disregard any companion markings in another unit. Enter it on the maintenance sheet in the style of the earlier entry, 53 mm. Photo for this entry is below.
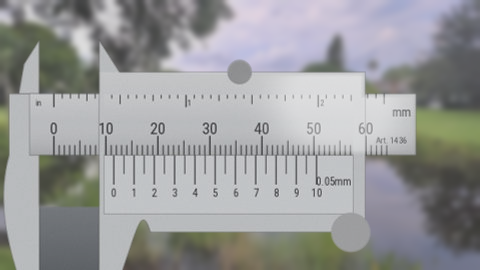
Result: 11.5 mm
